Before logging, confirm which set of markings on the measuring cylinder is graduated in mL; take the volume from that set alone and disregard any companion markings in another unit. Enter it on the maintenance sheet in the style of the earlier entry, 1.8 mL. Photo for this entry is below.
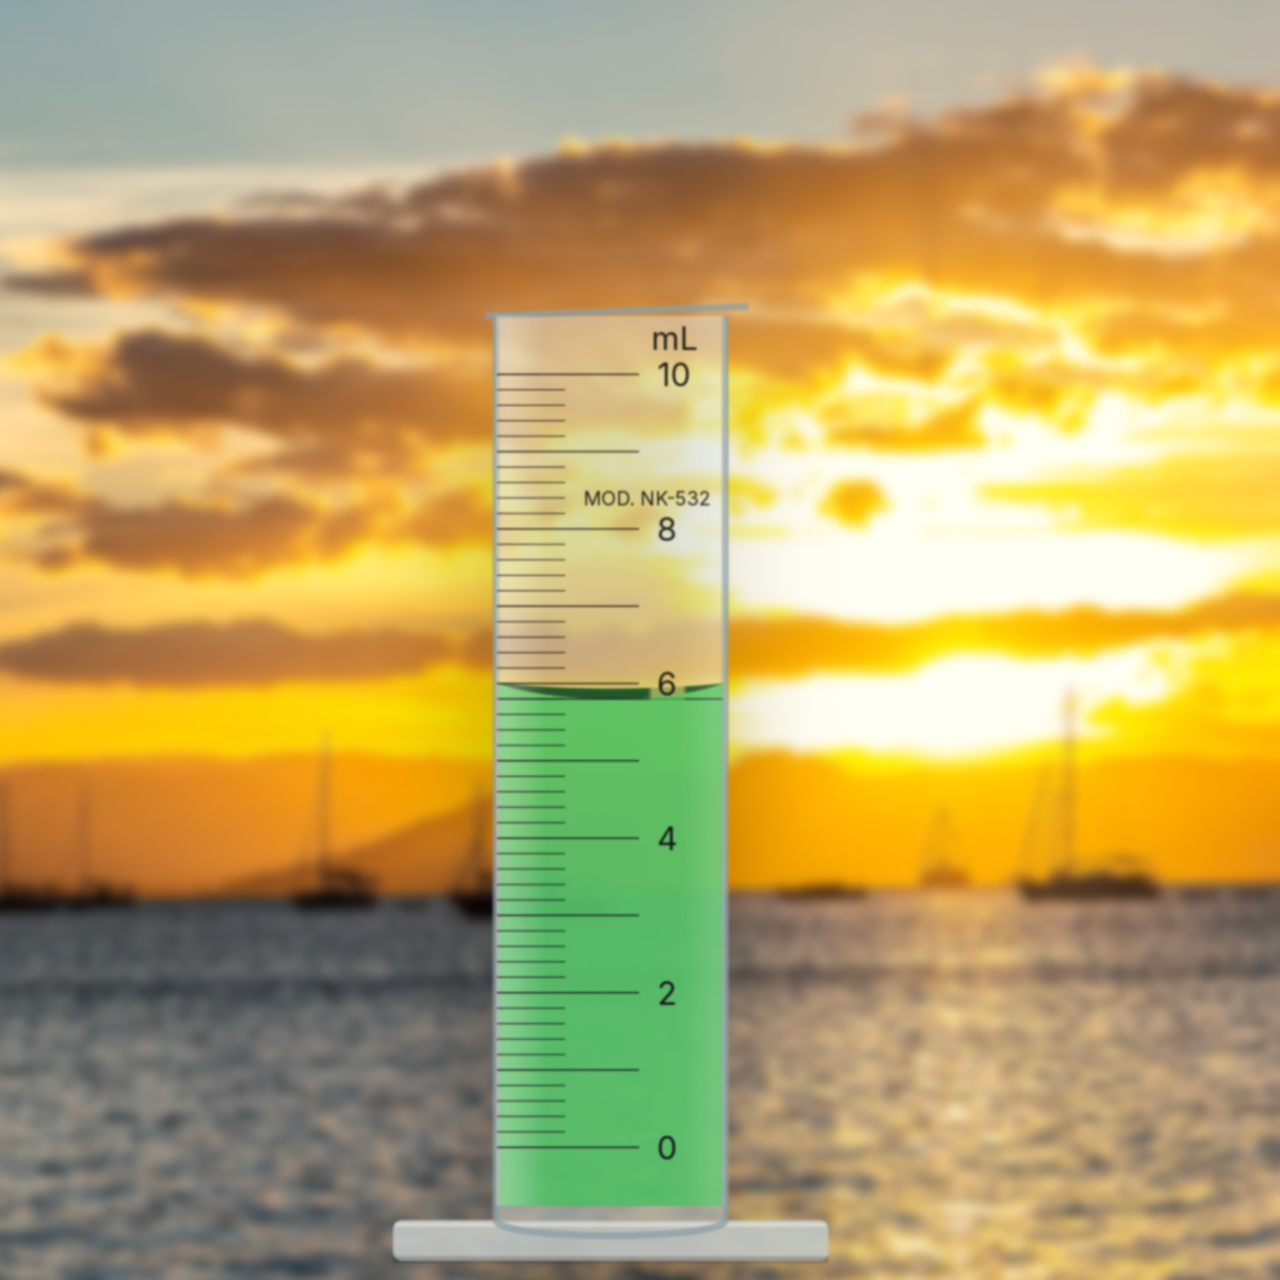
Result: 5.8 mL
